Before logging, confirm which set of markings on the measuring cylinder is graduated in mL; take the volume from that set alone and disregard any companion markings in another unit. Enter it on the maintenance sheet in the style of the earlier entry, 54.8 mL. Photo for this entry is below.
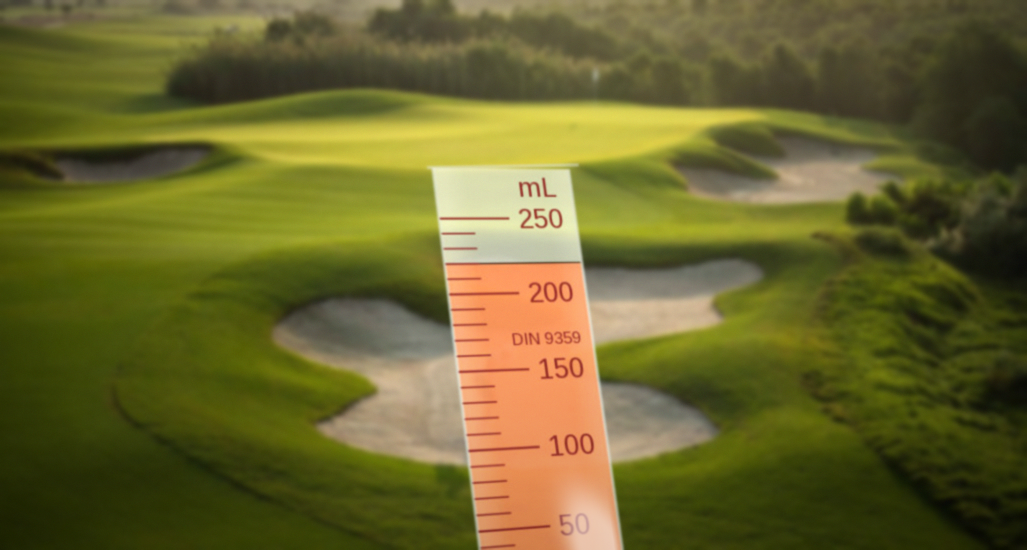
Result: 220 mL
